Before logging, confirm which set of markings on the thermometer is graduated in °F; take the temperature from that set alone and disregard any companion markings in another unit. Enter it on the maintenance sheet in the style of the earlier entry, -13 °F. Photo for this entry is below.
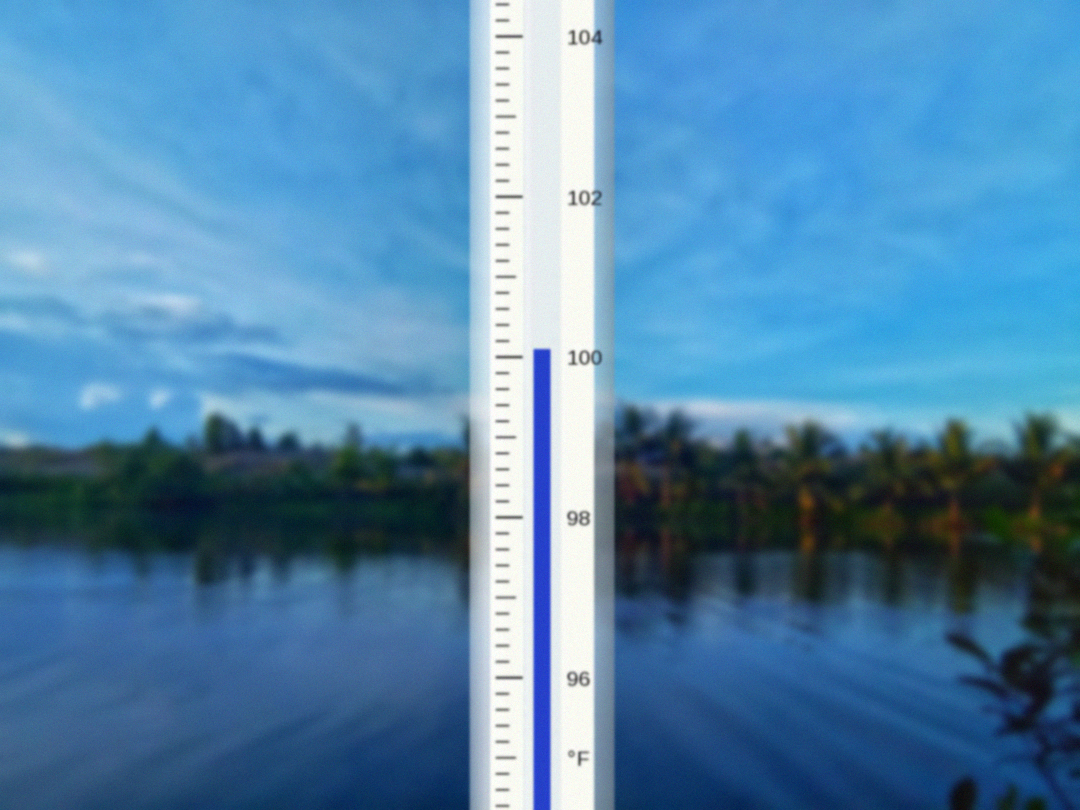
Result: 100.1 °F
